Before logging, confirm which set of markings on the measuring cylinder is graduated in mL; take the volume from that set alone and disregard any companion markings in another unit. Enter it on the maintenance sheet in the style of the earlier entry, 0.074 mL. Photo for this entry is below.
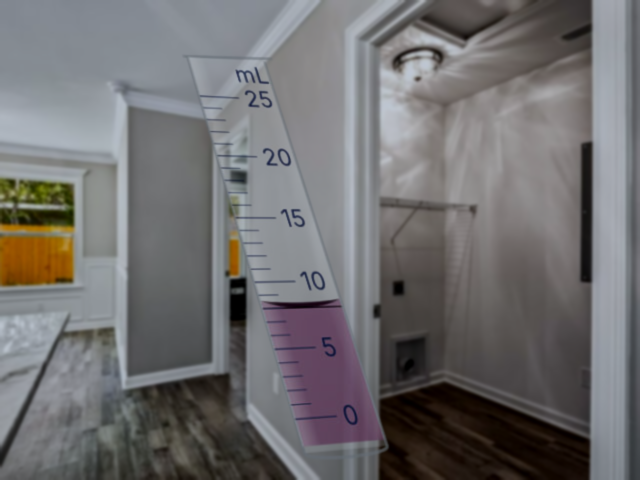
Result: 8 mL
